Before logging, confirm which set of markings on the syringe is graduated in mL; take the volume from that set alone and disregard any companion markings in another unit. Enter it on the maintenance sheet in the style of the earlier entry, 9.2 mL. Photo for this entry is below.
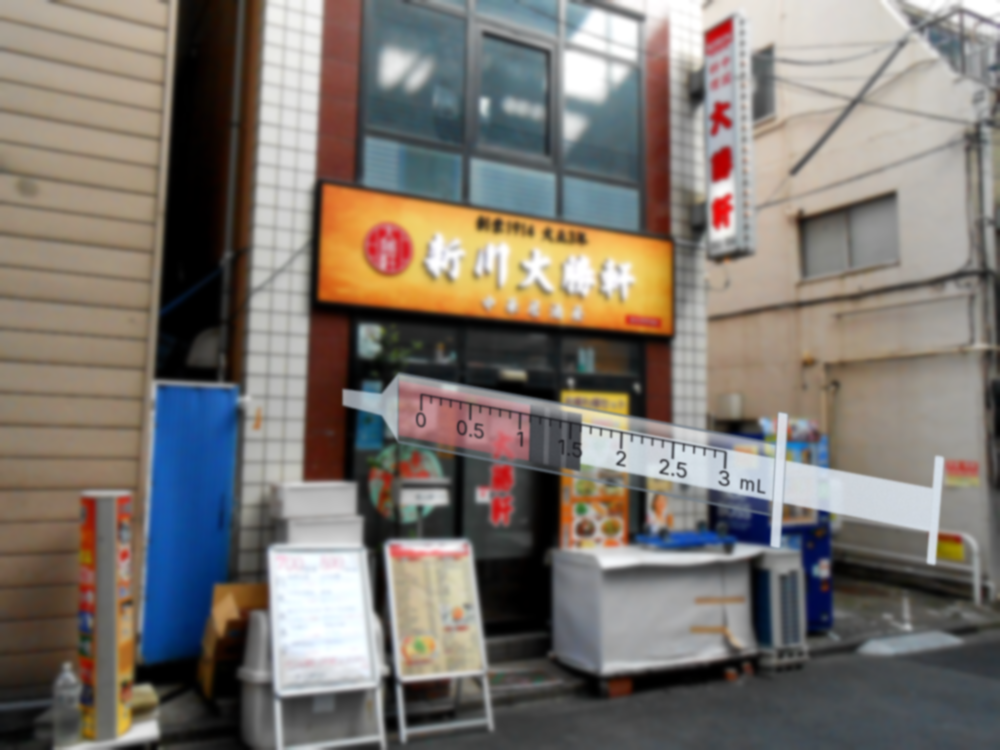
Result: 1.1 mL
